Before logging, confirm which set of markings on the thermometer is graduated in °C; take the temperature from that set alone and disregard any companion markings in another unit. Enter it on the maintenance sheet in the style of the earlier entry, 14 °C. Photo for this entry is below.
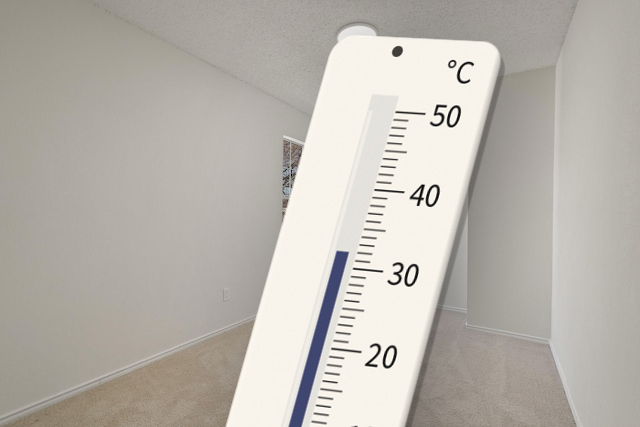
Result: 32 °C
